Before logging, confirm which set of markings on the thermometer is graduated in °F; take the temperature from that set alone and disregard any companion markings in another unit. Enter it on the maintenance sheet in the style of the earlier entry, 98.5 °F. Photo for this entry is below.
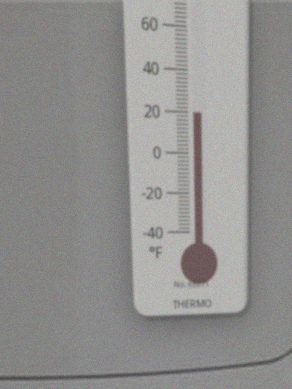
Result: 20 °F
